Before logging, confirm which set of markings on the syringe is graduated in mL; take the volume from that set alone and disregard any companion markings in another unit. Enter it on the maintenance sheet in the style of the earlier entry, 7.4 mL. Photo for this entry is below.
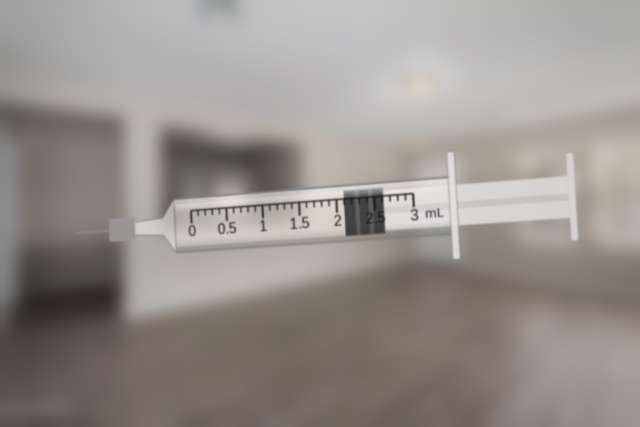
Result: 2.1 mL
